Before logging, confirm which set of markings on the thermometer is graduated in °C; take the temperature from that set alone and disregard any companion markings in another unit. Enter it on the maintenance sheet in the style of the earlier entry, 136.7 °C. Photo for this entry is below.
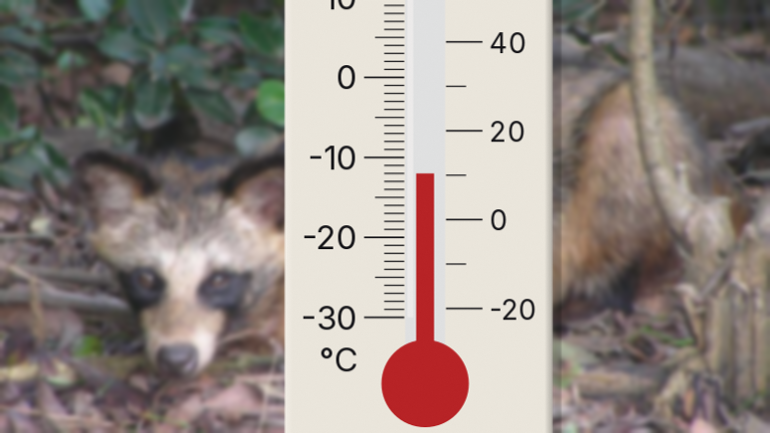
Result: -12 °C
